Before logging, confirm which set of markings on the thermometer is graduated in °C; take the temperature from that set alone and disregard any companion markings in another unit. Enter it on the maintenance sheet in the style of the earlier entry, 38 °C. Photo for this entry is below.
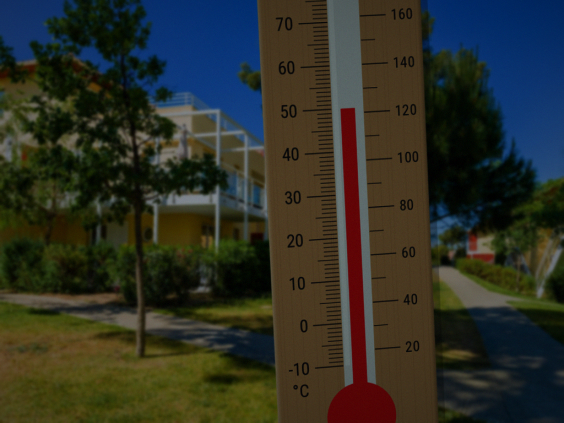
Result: 50 °C
